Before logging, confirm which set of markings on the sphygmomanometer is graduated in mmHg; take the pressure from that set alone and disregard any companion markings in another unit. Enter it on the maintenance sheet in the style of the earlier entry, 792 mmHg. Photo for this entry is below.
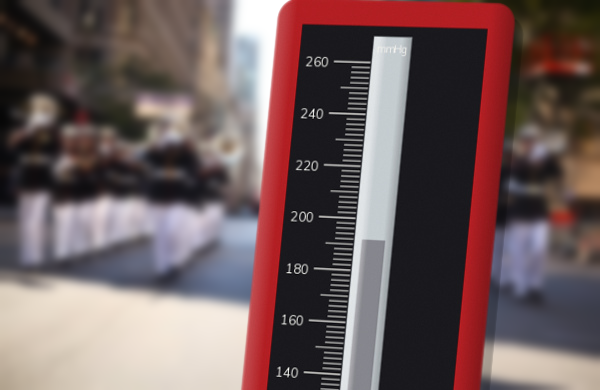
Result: 192 mmHg
